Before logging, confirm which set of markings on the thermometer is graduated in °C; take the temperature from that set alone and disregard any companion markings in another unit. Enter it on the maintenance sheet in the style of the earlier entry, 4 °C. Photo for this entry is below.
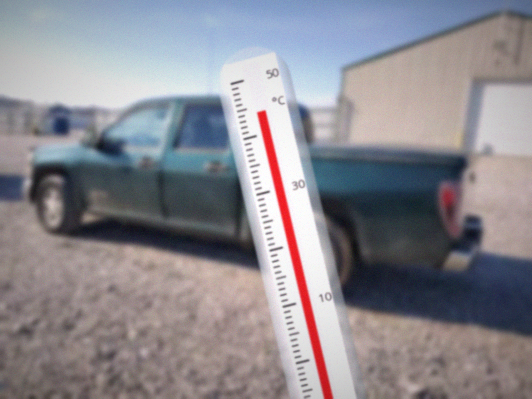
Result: 44 °C
